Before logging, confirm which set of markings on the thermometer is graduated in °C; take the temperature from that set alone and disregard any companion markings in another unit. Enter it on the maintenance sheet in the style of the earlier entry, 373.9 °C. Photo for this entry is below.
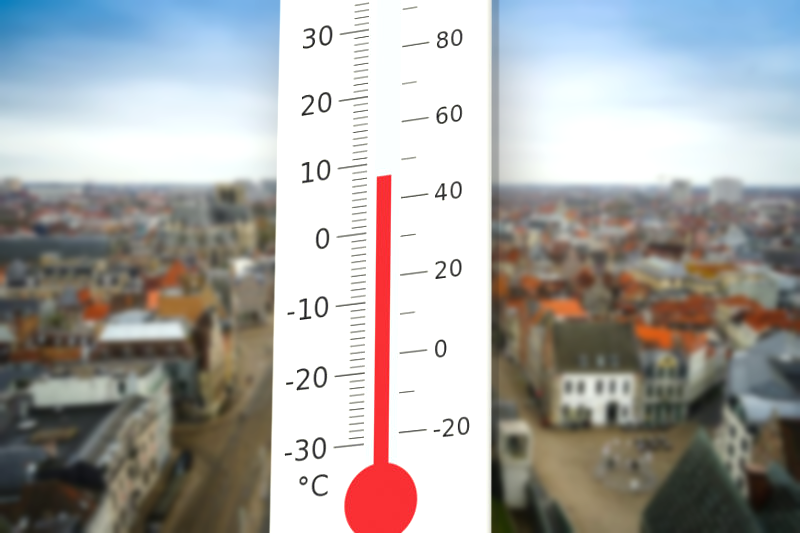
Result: 8 °C
